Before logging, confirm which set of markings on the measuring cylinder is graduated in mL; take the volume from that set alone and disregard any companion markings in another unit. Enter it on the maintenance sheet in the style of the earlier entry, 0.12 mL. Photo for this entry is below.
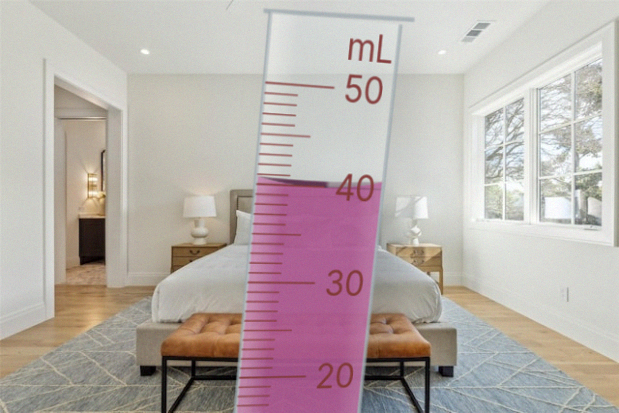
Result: 40 mL
